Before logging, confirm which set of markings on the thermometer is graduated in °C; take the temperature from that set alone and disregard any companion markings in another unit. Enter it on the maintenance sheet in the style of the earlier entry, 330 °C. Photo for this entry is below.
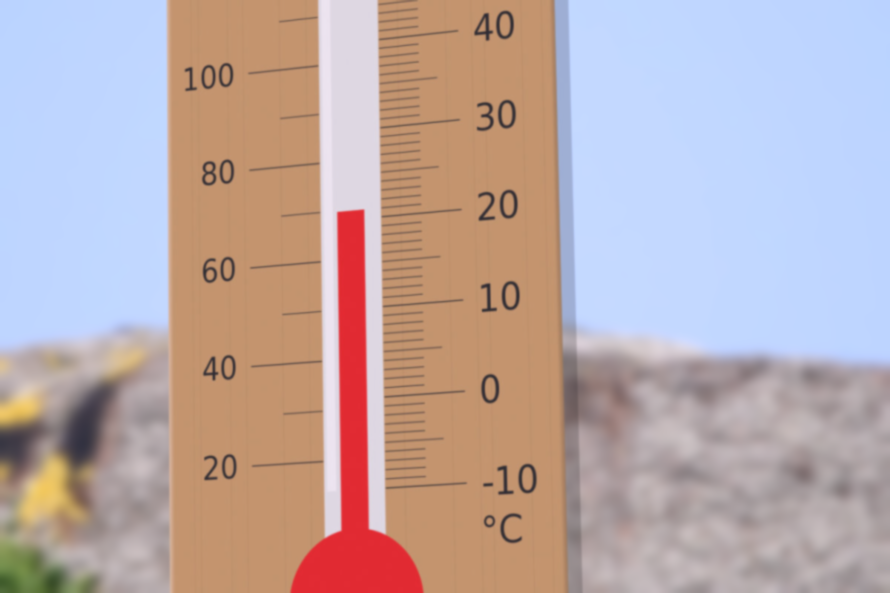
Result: 21 °C
